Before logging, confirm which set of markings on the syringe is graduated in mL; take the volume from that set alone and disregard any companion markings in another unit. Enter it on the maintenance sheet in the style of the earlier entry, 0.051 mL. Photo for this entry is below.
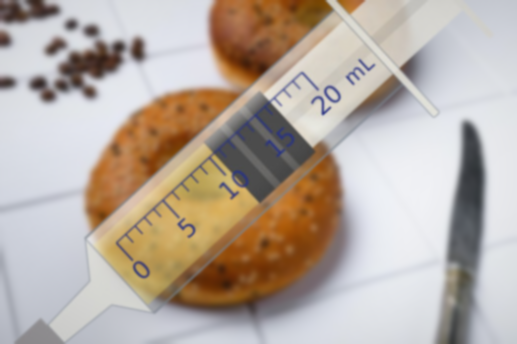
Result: 10.5 mL
